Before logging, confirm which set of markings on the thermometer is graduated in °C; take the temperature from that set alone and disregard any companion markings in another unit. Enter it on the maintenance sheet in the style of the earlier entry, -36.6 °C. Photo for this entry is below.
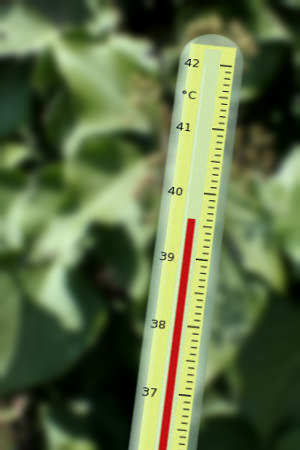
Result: 39.6 °C
